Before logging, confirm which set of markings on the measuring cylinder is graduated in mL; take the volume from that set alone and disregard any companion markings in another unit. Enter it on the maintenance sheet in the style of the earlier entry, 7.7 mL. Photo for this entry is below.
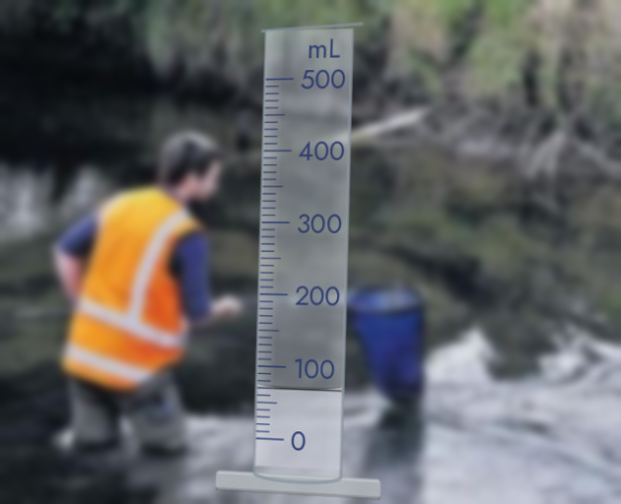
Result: 70 mL
